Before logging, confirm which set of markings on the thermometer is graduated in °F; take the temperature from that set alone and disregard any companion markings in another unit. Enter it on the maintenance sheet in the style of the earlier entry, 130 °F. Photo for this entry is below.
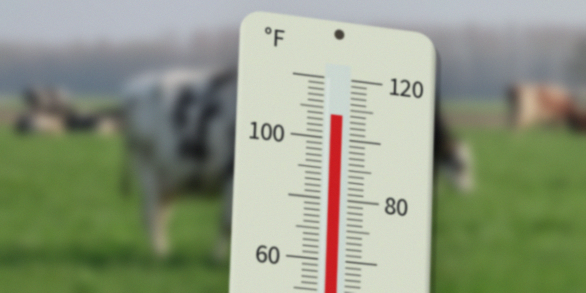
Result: 108 °F
